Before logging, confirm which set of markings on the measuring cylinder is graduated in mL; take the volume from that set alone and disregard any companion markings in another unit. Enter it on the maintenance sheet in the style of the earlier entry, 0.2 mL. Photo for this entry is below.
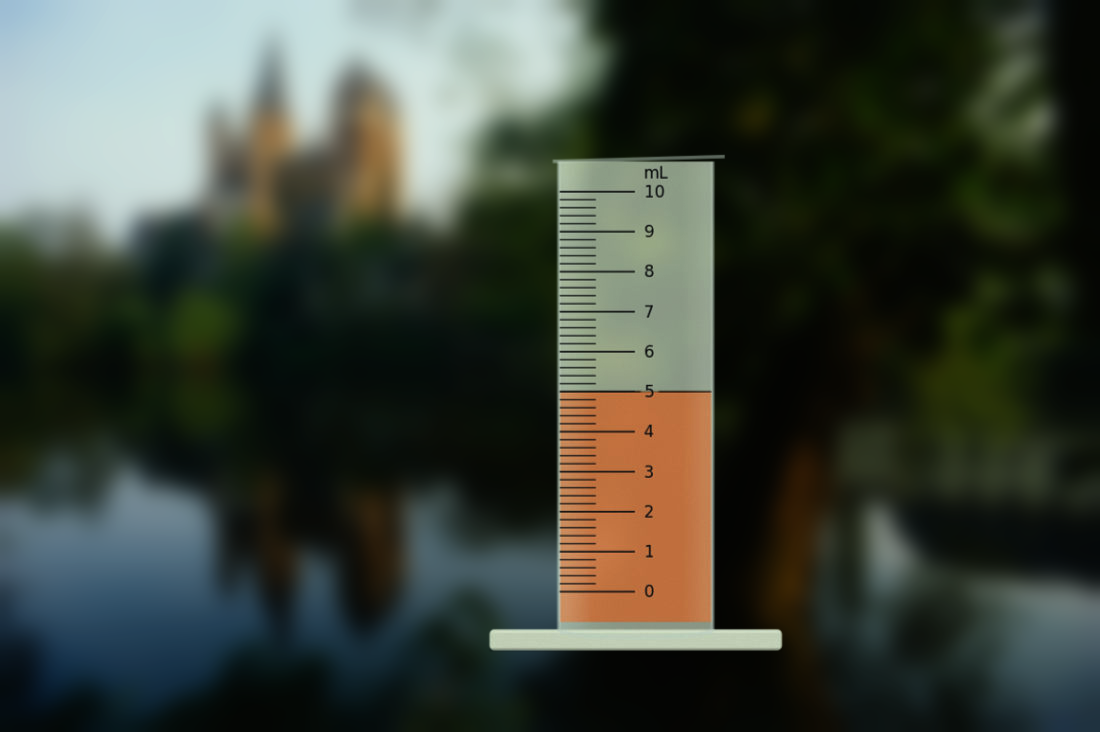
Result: 5 mL
